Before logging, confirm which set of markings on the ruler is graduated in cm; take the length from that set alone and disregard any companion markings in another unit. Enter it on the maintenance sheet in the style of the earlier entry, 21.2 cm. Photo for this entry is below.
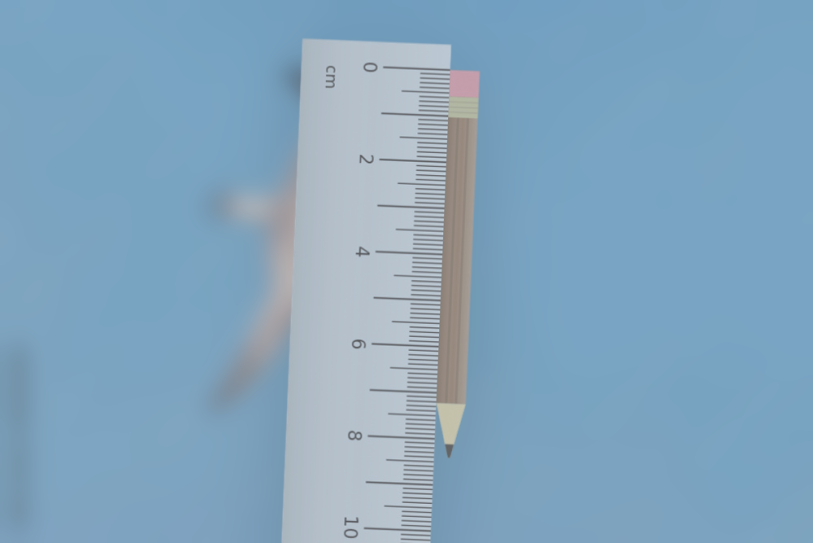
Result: 8.4 cm
